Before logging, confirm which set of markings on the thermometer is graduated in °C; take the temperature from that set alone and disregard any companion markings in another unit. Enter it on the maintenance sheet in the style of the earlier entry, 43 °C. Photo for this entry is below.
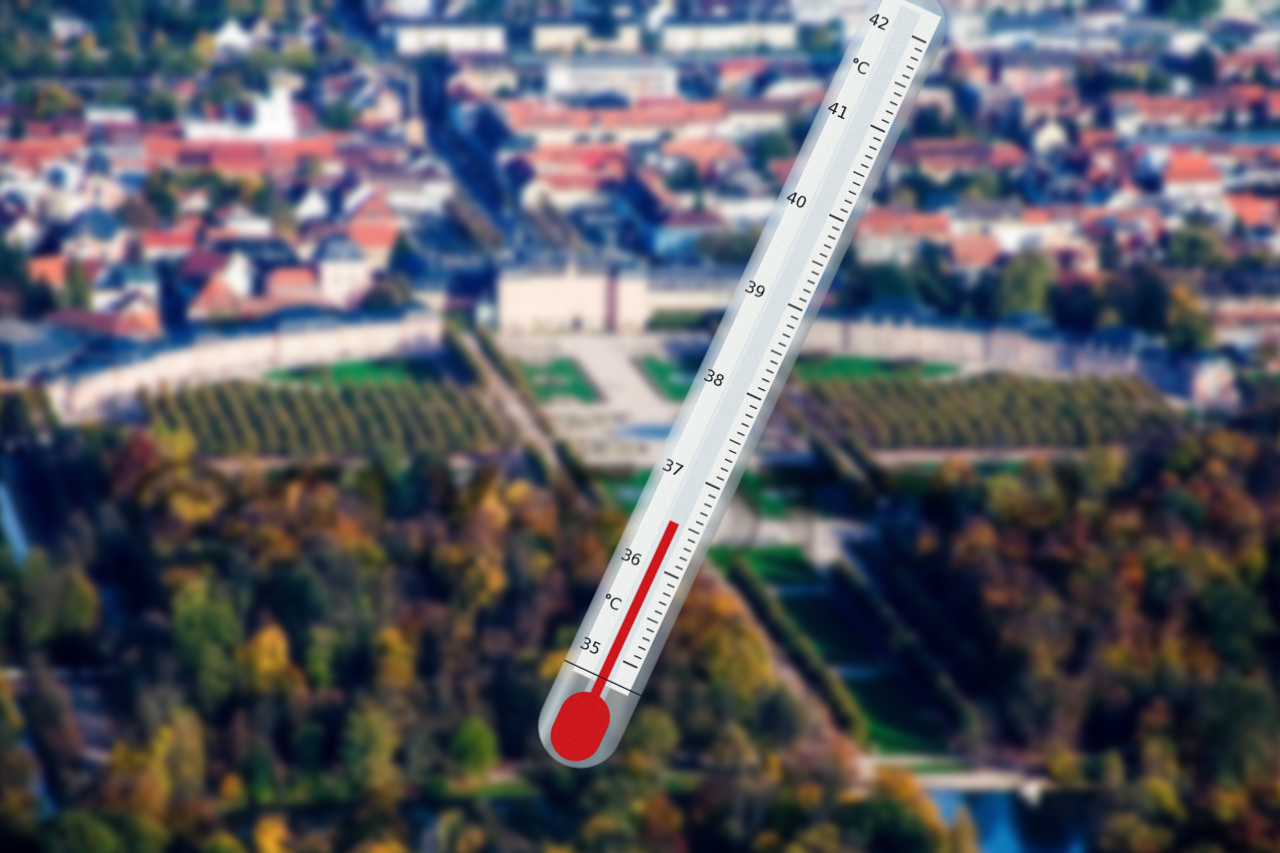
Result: 36.5 °C
